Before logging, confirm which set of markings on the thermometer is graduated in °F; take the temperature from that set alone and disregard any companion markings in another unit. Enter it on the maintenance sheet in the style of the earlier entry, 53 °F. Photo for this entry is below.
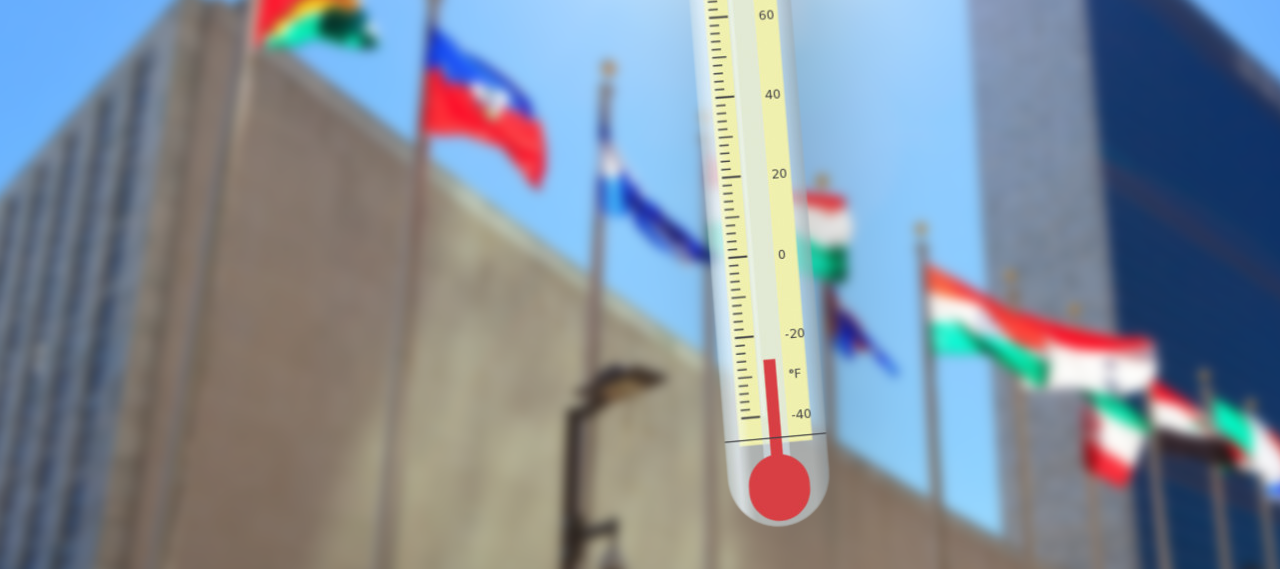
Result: -26 °F
